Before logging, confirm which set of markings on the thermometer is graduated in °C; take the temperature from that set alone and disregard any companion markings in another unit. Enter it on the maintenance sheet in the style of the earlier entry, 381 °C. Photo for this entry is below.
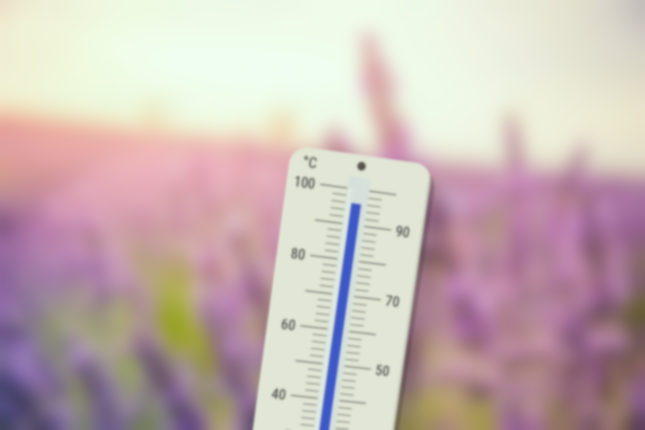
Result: 96 °C
